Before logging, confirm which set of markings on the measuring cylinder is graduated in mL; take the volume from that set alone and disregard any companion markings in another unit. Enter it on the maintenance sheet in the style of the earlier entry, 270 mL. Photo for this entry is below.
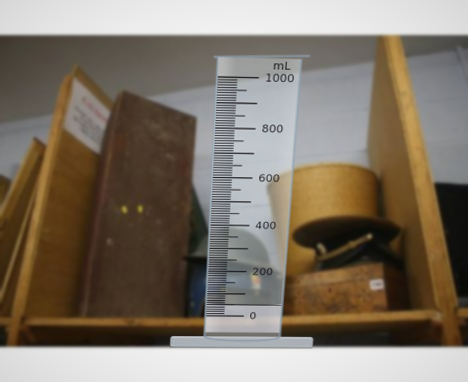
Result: 50 mL
